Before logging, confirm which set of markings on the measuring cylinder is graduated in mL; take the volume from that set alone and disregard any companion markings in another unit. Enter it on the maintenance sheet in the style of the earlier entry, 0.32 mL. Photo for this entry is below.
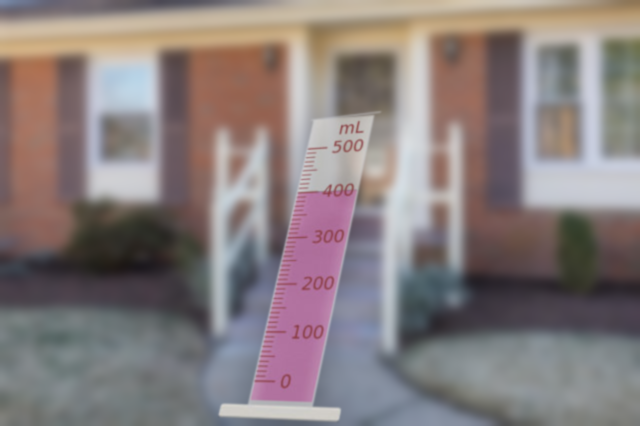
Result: 400 mL
